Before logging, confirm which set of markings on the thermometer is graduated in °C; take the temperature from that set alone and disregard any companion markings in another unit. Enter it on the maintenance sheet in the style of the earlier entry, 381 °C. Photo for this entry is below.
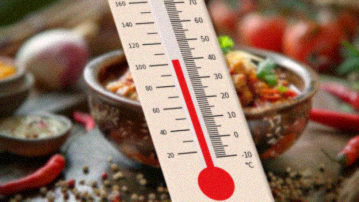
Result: 40 °C
